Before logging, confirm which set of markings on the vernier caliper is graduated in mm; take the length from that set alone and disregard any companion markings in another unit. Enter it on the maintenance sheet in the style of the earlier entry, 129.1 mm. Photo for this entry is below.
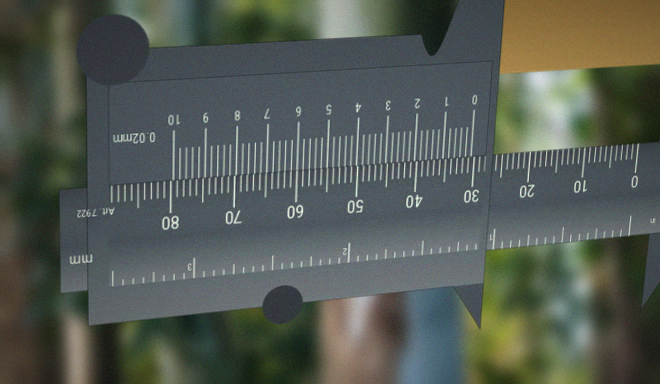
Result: 30.6 mm
